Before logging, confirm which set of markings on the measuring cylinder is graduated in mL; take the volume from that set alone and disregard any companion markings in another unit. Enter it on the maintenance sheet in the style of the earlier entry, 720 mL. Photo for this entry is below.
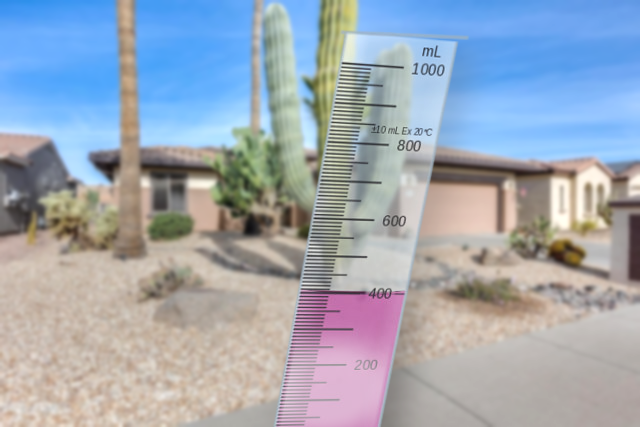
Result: 400 mL
